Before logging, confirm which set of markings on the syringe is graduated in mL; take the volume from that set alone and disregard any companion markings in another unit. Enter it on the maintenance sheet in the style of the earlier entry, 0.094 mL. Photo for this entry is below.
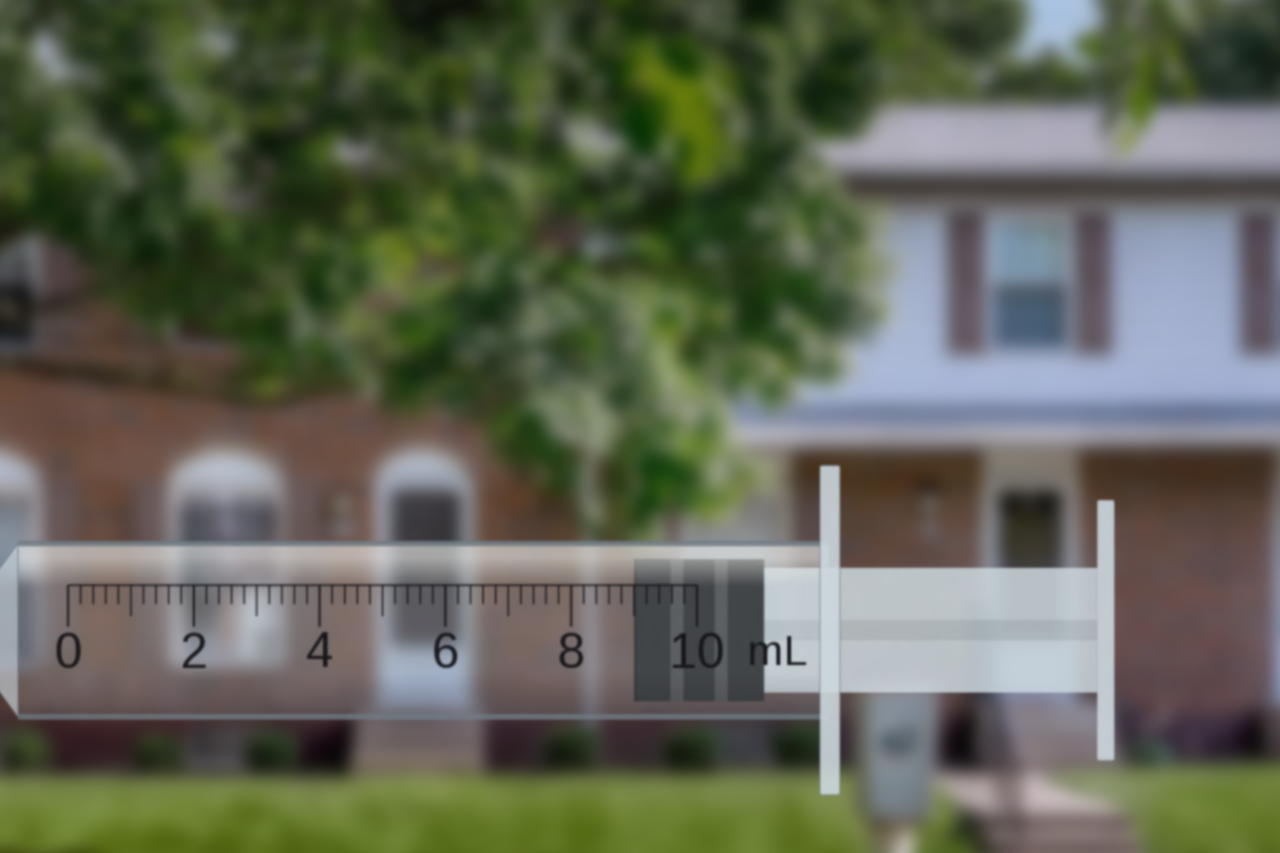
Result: 9 mL
